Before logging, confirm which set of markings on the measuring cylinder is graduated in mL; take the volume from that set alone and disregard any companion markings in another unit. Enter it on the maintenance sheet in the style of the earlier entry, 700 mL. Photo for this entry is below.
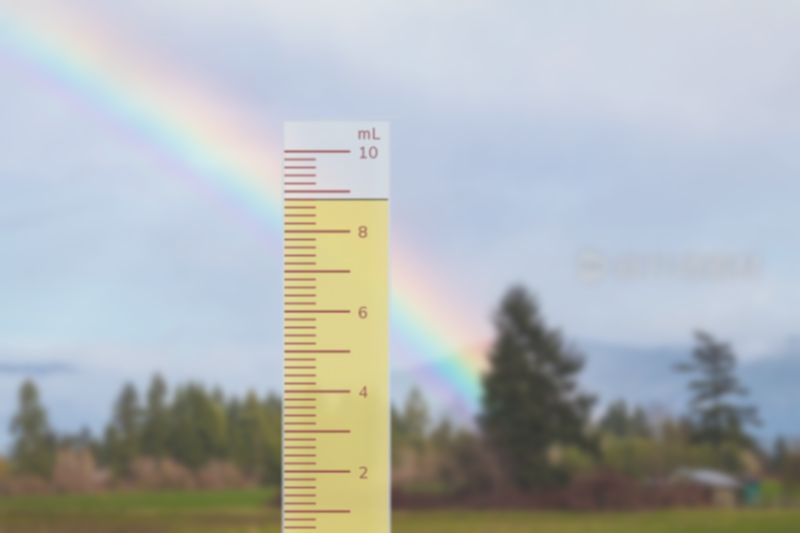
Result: 8.8 mL
